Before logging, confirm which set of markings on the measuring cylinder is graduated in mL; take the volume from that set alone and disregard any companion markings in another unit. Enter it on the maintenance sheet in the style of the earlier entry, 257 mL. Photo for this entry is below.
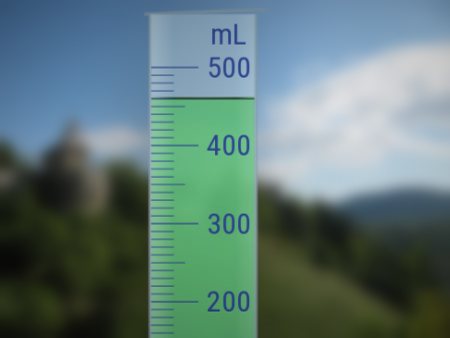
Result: 460 mL
